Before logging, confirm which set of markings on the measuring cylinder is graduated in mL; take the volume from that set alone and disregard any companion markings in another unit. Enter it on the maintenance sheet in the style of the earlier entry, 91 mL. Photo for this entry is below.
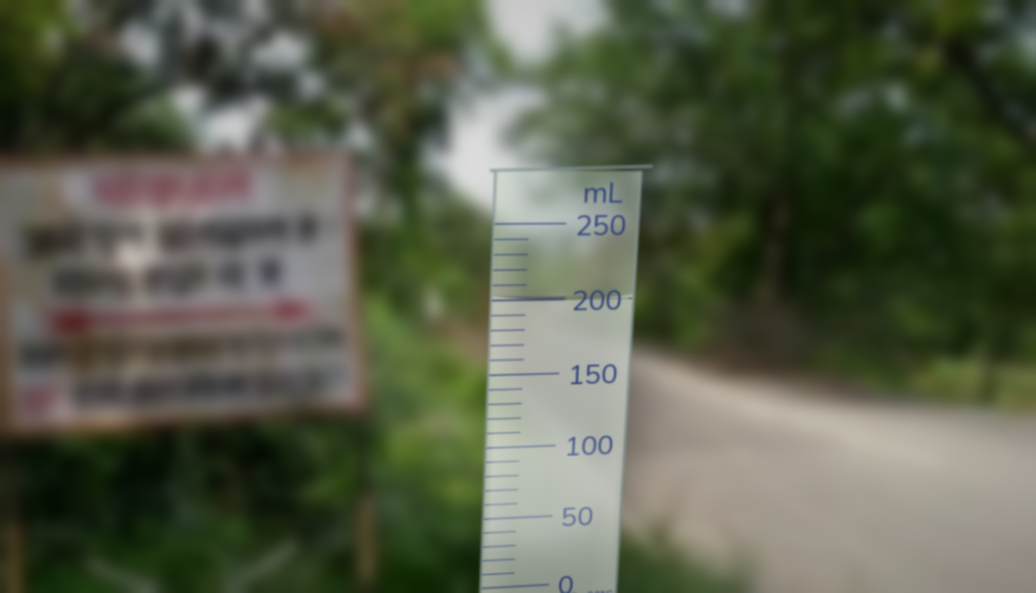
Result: 200 mL
